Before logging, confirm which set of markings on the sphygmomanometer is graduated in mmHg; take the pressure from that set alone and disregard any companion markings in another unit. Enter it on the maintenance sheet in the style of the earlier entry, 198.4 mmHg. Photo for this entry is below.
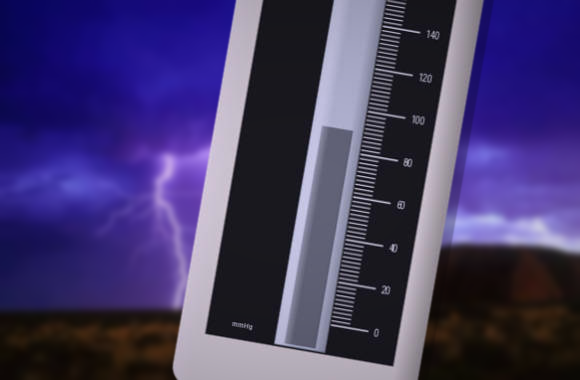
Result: 90 mmHg
